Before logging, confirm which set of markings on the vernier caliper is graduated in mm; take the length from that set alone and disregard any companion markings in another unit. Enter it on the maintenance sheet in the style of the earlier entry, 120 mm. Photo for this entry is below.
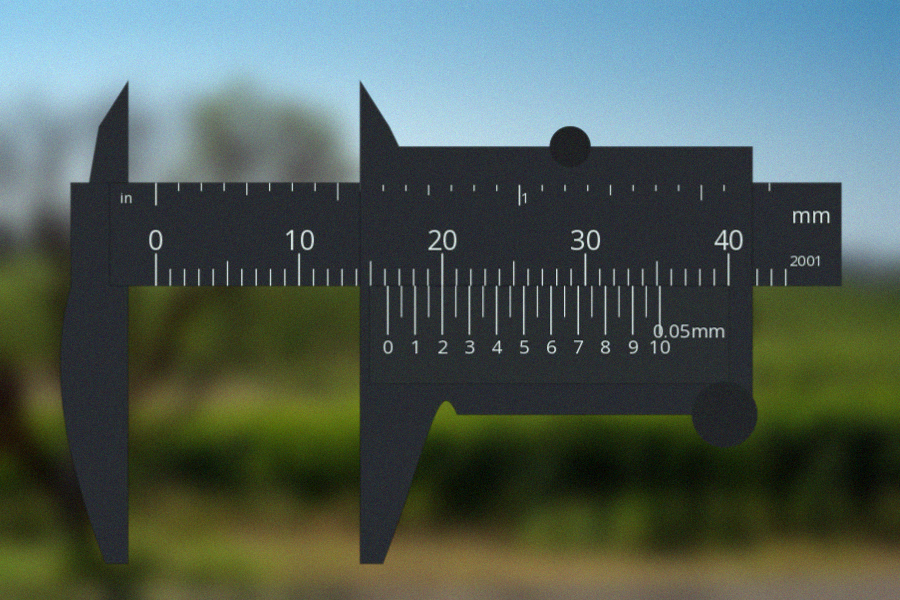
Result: 16.2 mm
